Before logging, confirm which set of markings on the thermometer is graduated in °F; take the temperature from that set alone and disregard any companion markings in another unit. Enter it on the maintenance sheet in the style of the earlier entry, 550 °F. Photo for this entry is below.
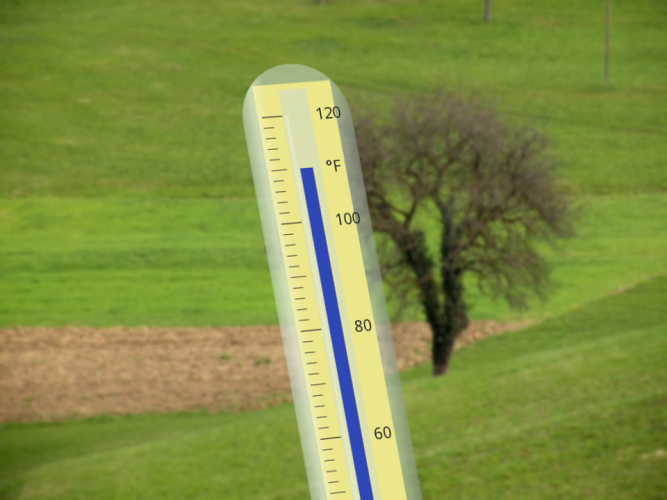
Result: 110 °F
